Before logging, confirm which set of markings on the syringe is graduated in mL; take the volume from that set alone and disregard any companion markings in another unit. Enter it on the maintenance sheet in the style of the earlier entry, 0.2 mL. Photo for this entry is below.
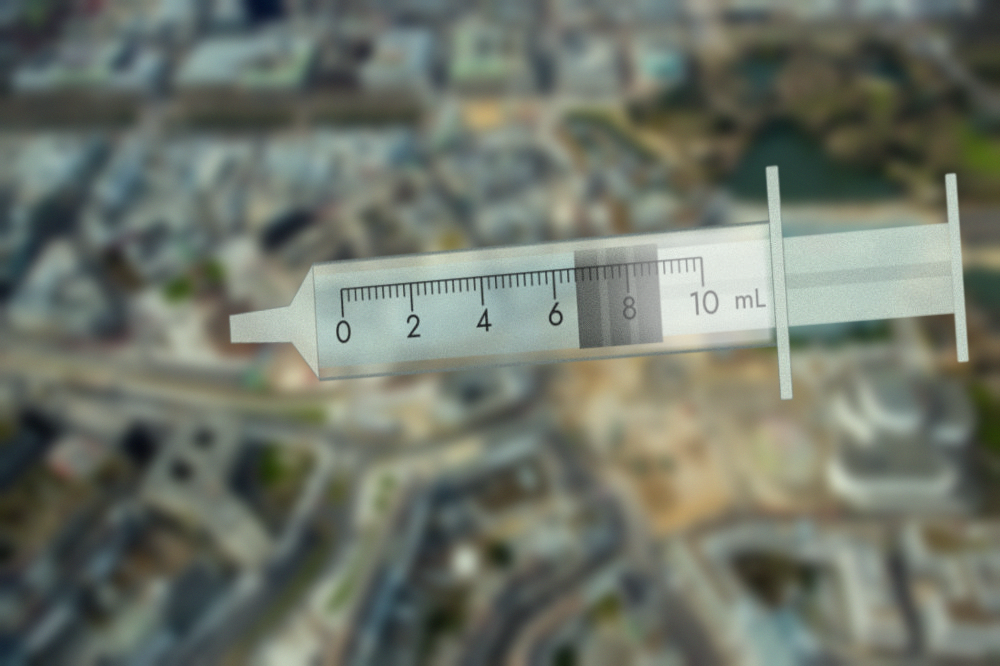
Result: 6.6 mL
